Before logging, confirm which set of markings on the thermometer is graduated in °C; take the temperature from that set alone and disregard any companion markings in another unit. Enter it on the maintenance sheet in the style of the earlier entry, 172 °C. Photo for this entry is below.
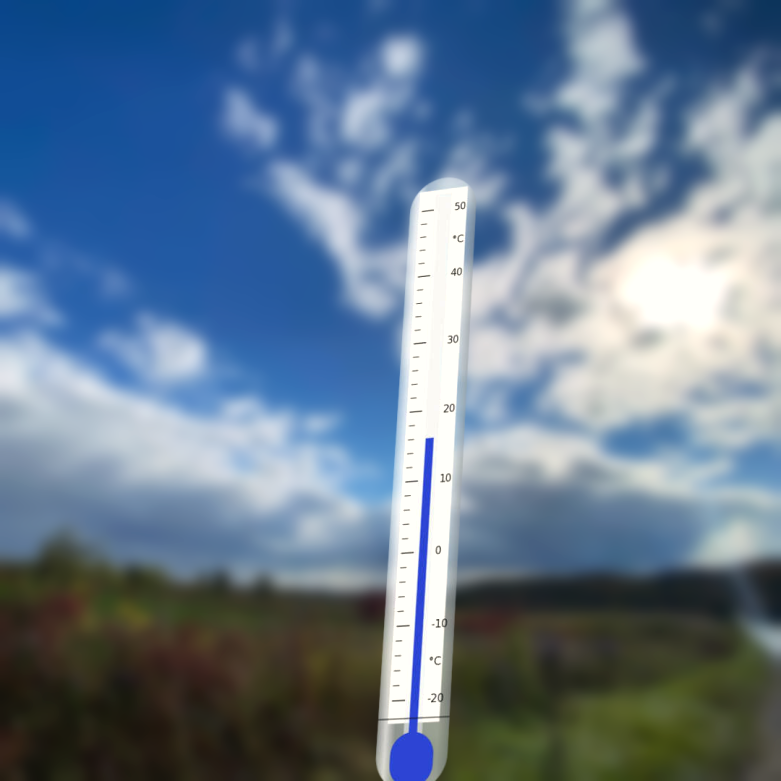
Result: 16 °C
